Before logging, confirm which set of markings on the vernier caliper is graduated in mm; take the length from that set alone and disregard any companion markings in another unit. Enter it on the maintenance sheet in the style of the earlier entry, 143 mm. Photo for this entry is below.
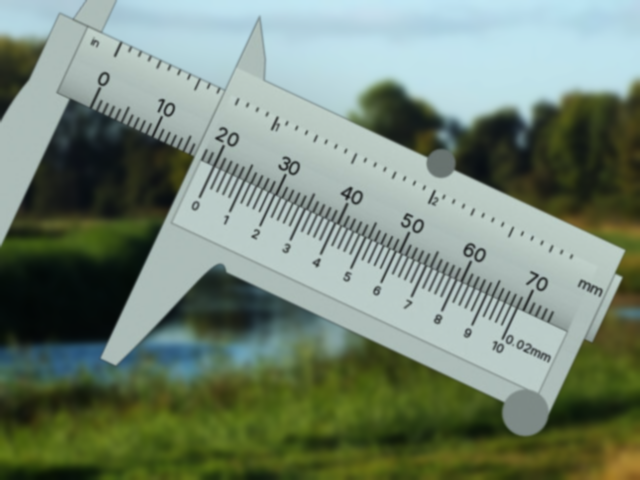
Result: 20.0 mm
